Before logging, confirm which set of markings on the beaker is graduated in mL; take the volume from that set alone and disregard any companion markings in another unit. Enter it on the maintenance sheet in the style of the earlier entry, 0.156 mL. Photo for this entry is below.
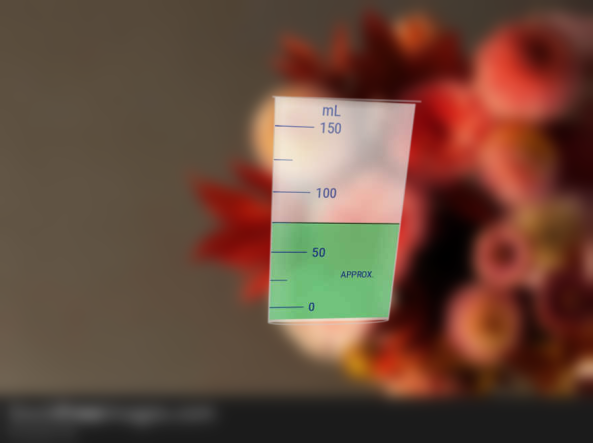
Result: 75 mL
